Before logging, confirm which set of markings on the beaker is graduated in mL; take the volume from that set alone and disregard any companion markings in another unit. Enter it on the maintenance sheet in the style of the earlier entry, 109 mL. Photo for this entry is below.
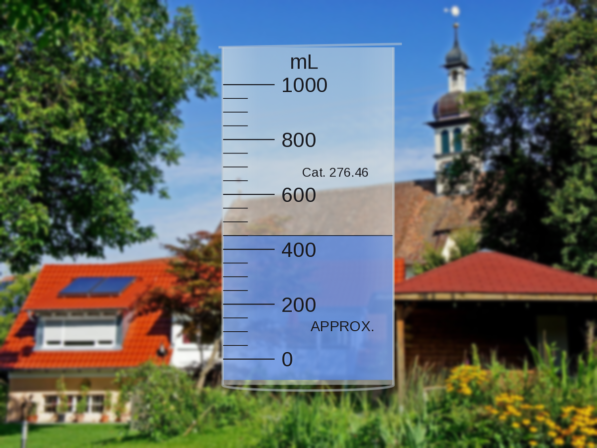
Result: 450 mL
